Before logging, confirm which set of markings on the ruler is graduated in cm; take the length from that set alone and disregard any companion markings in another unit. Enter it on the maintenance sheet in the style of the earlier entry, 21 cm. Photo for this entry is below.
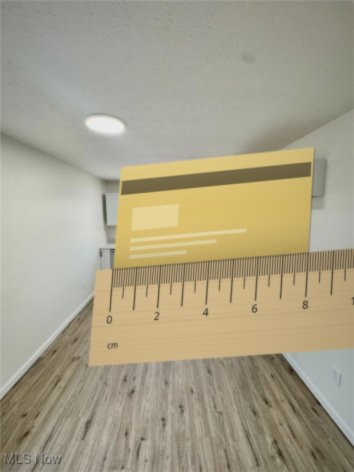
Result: 8 cm
